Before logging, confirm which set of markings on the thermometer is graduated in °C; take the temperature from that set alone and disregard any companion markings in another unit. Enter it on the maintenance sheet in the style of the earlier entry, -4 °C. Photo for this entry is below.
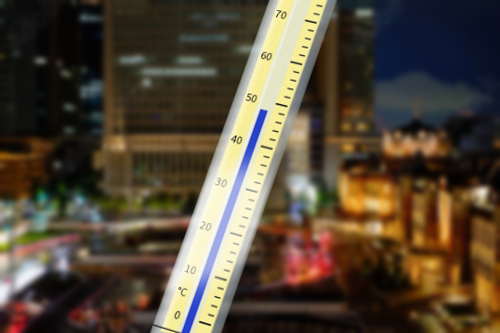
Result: 48 °C
